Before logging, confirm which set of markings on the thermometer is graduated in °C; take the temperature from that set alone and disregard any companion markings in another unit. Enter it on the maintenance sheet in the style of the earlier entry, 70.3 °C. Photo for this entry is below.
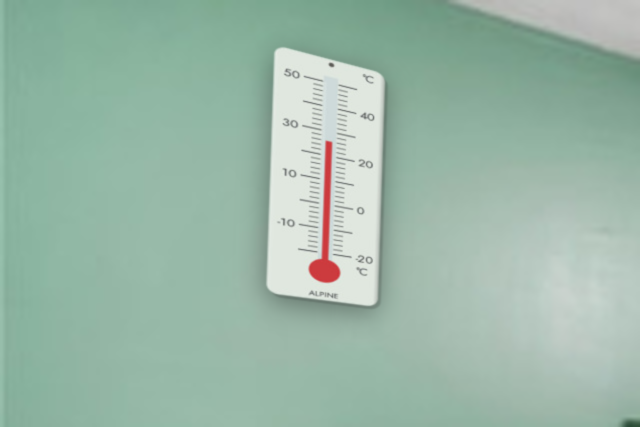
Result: 26 °C
